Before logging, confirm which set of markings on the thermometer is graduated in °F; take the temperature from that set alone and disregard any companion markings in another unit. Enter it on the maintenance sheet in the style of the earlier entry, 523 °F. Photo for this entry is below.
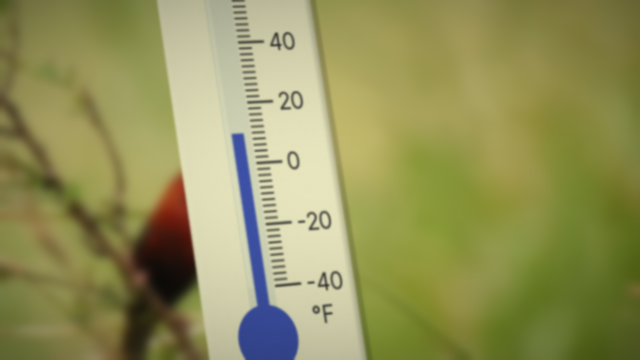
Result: 10 °F
